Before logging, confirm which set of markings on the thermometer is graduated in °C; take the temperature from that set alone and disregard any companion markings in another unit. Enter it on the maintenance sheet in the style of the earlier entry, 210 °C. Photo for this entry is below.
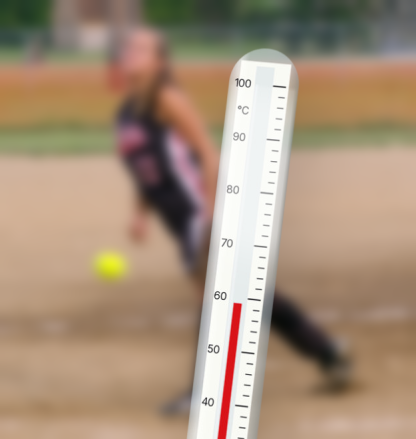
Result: 59 °C
